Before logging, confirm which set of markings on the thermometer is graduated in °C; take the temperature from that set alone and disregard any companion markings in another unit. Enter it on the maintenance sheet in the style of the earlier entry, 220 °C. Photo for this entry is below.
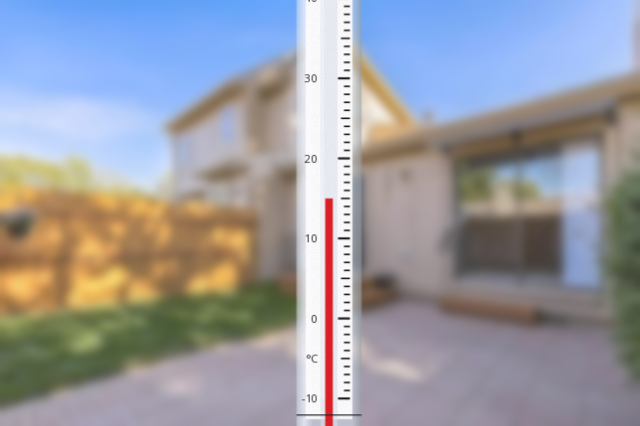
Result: 15 °C
